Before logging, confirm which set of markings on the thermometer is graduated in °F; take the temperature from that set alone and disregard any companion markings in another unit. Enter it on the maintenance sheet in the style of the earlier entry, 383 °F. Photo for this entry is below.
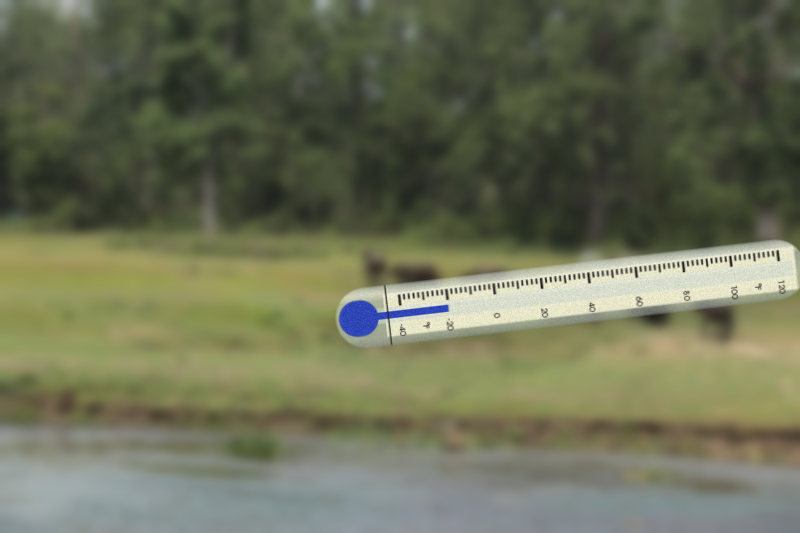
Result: -20 °F
